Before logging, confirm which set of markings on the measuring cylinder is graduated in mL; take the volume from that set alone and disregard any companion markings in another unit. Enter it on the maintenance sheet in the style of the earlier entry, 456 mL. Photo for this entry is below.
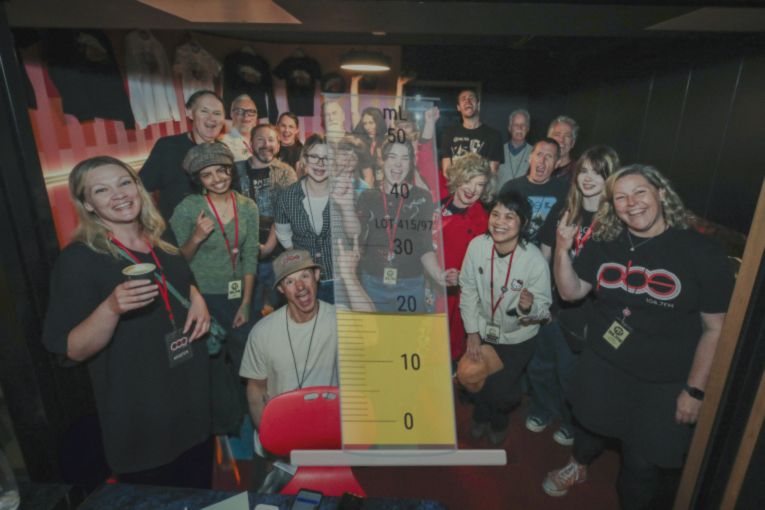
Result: 18 mL
